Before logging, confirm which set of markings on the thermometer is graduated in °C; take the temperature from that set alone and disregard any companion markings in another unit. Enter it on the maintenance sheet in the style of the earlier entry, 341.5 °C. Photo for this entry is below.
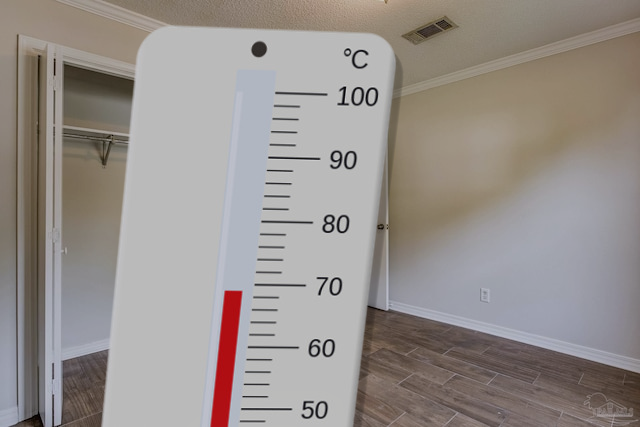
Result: 69 °C
